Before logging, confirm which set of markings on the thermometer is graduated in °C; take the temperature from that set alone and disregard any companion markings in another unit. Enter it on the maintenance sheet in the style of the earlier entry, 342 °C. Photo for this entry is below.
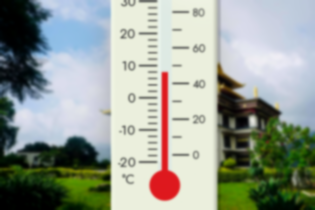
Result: 8 °C
